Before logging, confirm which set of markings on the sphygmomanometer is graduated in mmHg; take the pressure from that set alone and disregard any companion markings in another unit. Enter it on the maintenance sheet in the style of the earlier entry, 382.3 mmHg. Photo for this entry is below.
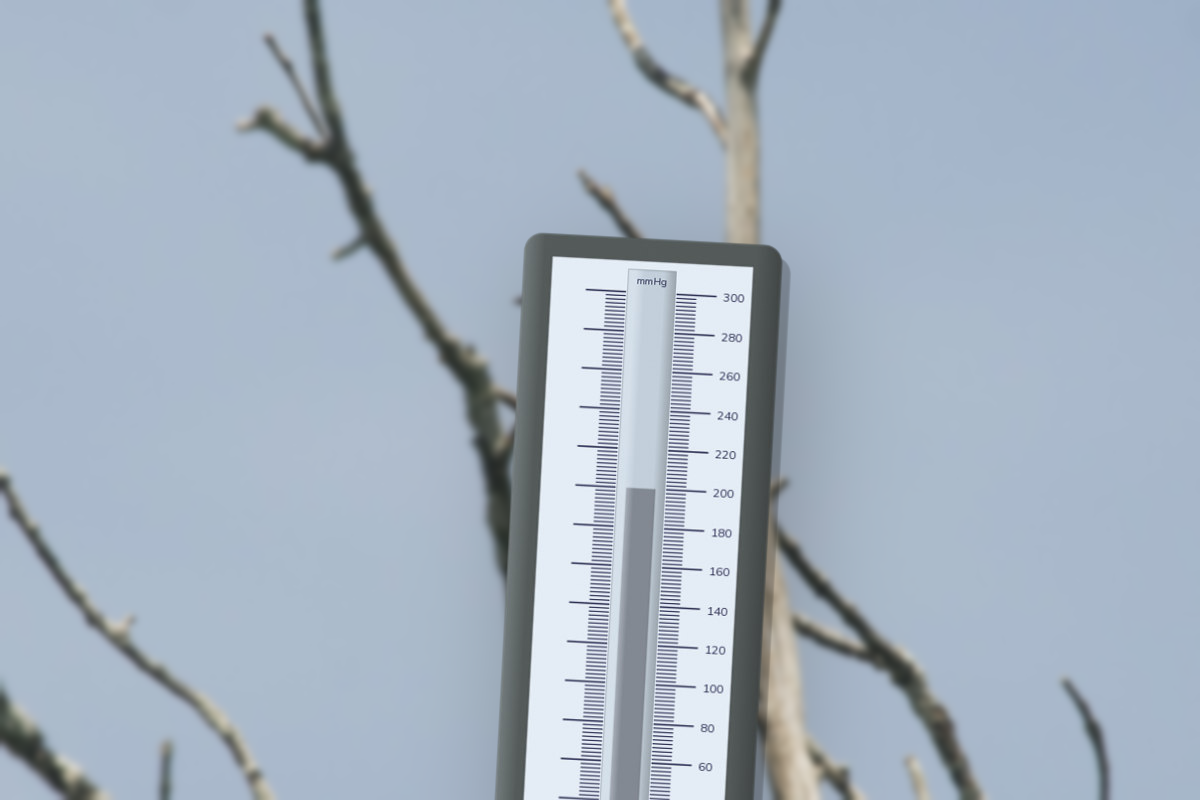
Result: 200 mmHg
